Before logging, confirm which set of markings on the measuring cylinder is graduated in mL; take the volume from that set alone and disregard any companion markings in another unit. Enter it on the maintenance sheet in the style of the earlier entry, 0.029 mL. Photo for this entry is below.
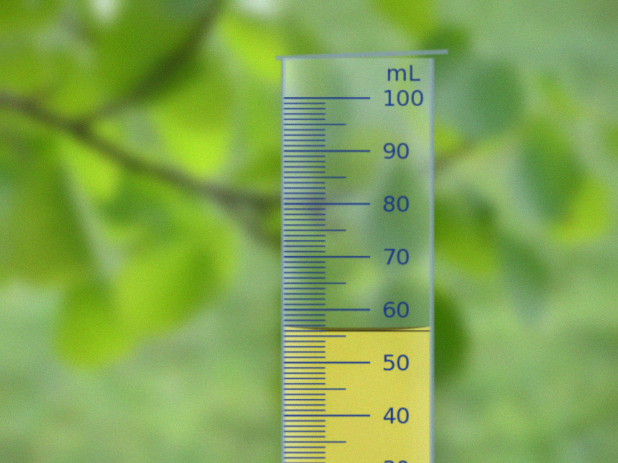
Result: 56 mL
